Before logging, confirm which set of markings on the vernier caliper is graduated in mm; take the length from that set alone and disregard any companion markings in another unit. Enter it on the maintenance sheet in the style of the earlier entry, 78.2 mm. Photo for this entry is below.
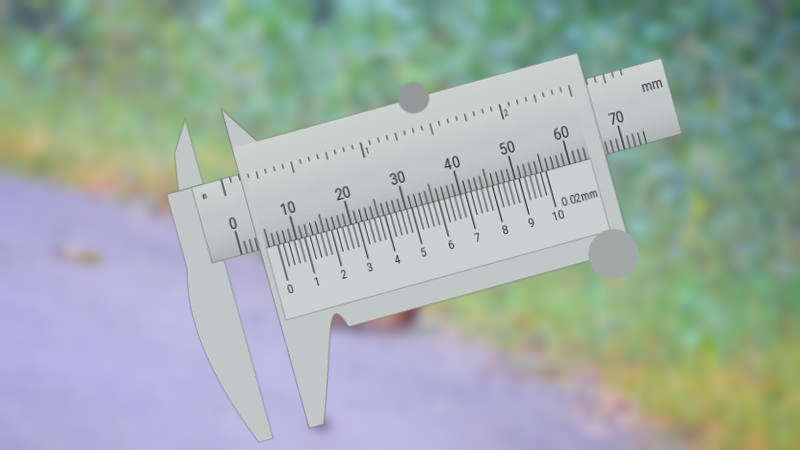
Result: 6.6 mm
